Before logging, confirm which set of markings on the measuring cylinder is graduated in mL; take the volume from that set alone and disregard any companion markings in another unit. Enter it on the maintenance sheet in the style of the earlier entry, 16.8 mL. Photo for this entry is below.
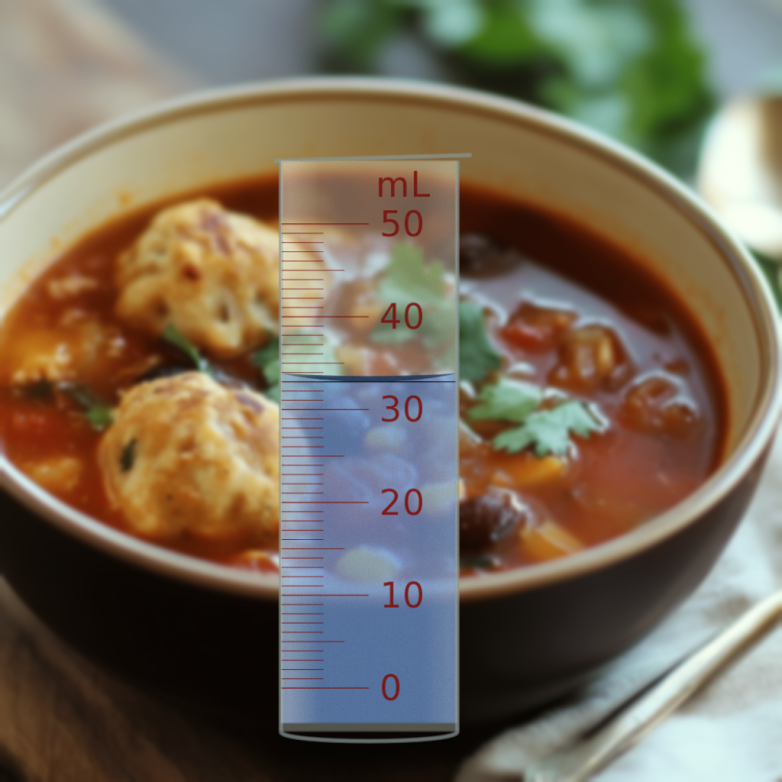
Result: 33 mL
